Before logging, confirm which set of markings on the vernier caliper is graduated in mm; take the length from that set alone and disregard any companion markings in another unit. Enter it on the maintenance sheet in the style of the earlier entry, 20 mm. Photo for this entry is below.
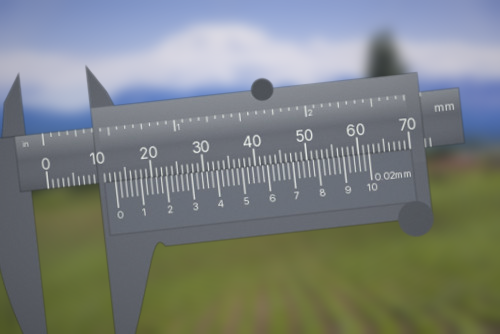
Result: 13.0 mm
